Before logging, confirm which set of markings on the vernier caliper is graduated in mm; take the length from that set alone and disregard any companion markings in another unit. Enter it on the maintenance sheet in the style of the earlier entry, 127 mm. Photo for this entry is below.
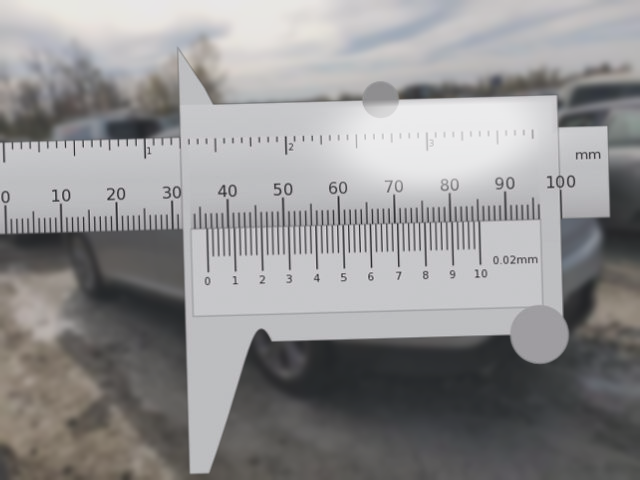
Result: 36.2 mm
